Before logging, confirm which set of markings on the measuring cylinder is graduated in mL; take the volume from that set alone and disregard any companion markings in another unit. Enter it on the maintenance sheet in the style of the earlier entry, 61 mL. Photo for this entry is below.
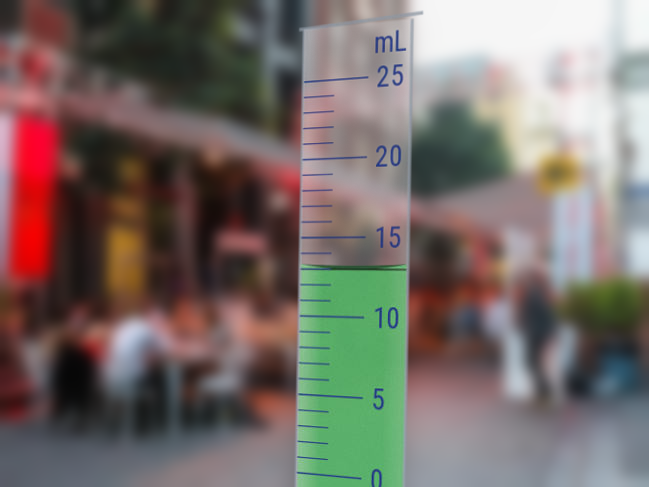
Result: 13 mL
